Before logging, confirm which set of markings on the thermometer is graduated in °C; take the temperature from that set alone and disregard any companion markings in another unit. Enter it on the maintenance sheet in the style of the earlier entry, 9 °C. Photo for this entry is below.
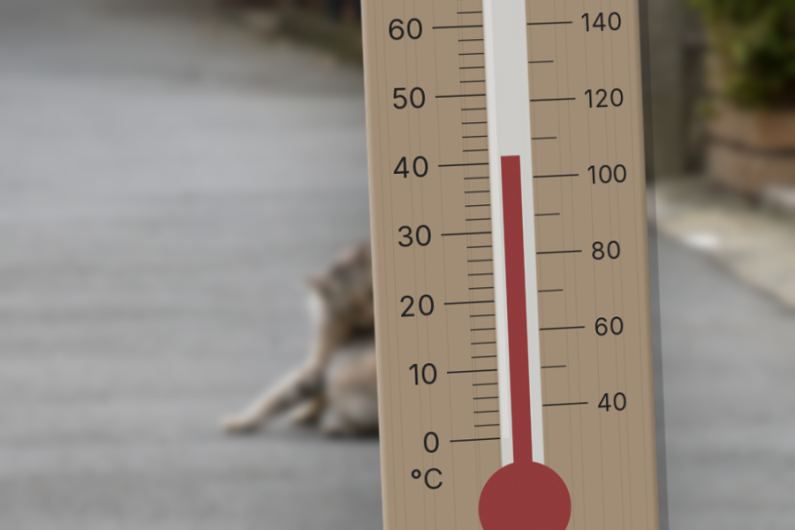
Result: 41 °C
